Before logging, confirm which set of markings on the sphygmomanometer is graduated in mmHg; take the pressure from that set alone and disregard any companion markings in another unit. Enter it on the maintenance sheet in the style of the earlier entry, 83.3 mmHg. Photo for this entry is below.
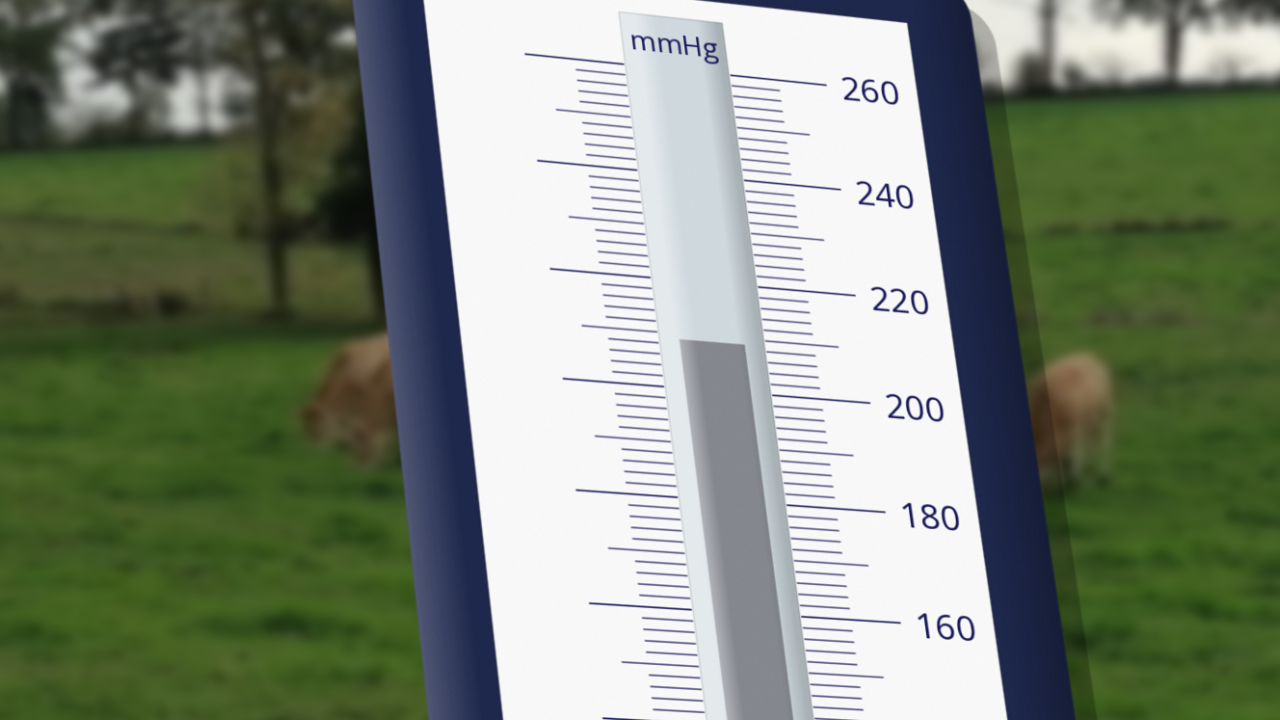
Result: 209 mmHg
